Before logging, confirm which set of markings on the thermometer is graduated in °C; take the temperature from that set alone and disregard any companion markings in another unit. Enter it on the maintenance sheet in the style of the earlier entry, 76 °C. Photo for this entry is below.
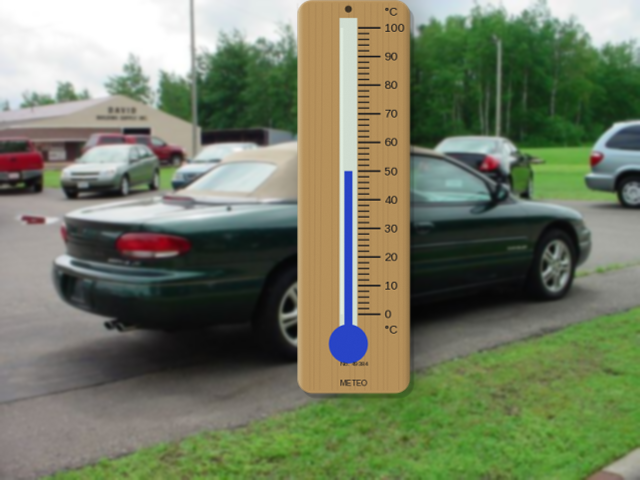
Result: 50 °C
